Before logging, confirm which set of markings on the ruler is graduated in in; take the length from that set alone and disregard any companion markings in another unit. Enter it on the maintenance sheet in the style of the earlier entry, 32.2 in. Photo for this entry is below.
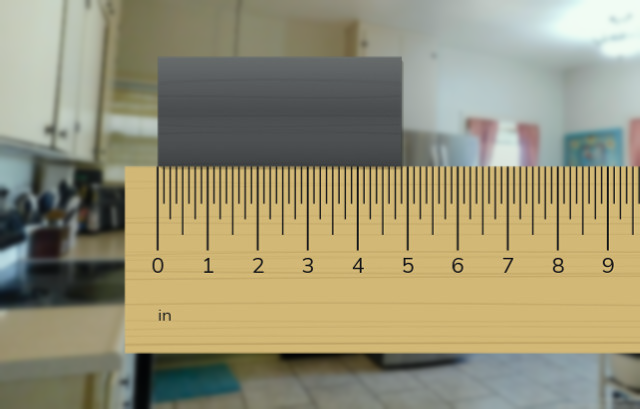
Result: 4.875 in
